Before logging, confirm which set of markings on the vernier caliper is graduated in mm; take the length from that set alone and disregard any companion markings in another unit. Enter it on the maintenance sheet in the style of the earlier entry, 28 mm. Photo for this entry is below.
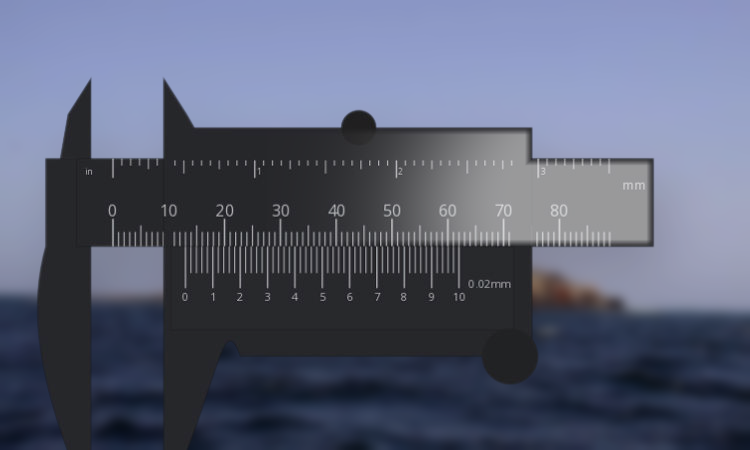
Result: 13.0 mm
